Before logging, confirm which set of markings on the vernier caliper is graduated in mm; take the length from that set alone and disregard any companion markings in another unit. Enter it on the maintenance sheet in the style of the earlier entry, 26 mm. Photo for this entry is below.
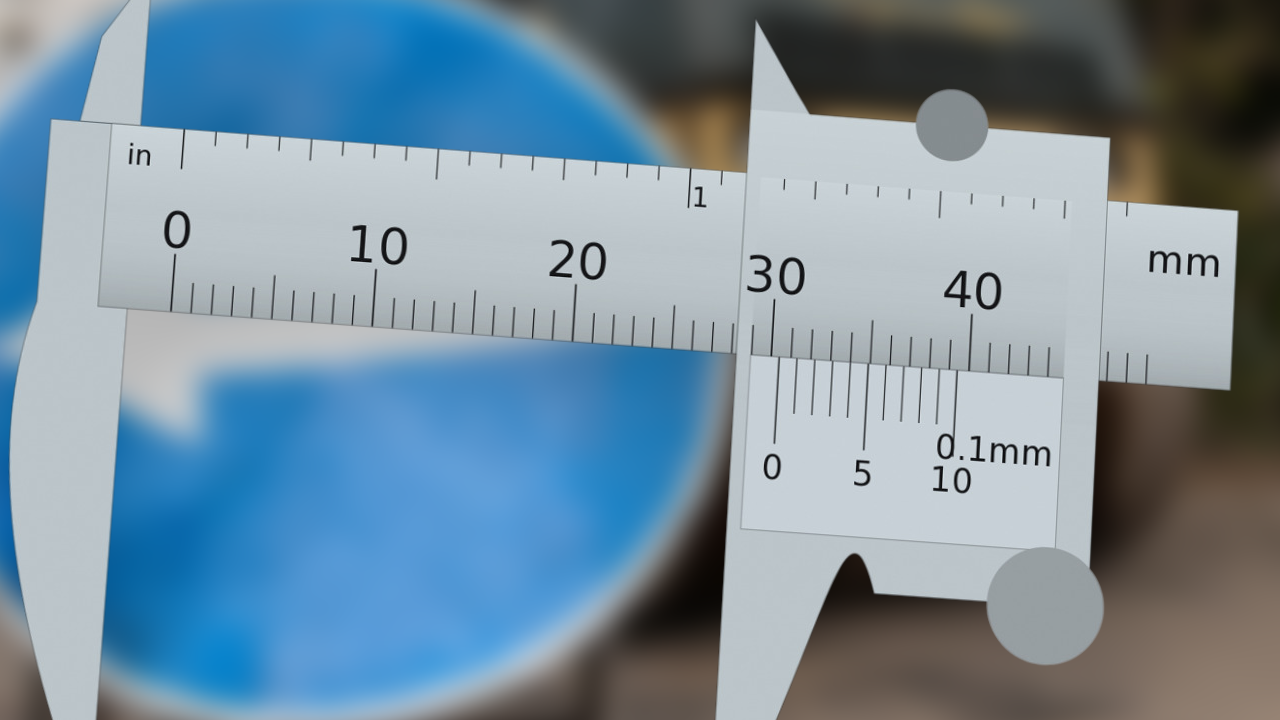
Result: 30.4 mm
